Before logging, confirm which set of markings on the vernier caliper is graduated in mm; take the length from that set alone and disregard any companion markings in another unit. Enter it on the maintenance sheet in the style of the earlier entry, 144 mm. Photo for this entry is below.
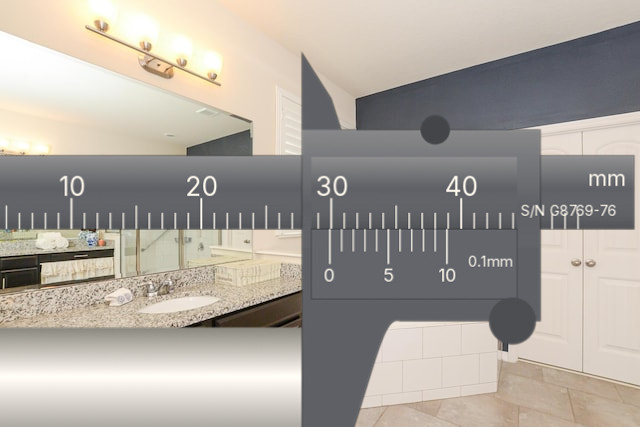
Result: 29.9 mm
